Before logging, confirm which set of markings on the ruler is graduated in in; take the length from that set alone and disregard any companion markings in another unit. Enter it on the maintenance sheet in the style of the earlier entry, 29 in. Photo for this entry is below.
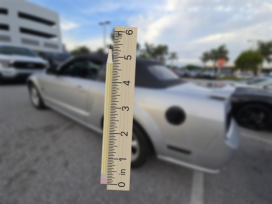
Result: 5.5 in
